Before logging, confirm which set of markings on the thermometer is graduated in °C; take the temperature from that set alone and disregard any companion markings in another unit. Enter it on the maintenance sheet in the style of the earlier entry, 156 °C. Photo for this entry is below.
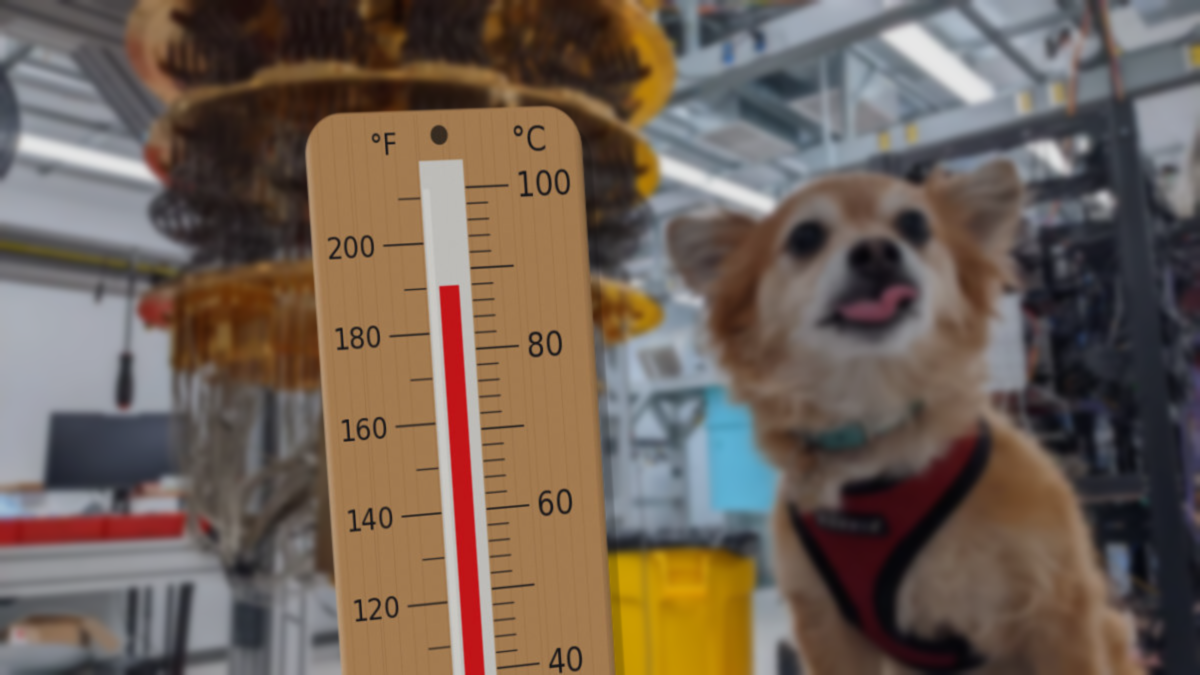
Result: 88 °C
